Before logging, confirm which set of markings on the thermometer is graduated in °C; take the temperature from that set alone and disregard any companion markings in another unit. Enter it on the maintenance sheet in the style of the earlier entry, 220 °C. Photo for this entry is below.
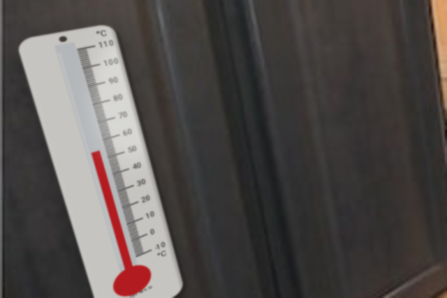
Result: 55 °C
